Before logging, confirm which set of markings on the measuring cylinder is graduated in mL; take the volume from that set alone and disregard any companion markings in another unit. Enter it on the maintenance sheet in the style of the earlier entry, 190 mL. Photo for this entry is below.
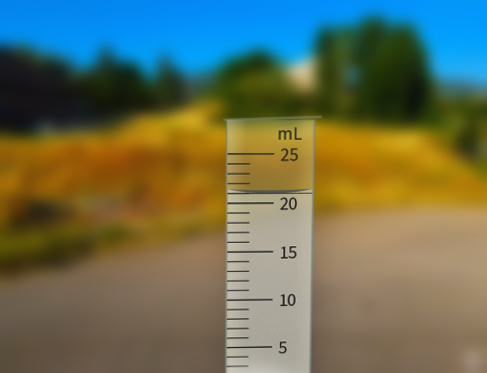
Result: 21 mL
